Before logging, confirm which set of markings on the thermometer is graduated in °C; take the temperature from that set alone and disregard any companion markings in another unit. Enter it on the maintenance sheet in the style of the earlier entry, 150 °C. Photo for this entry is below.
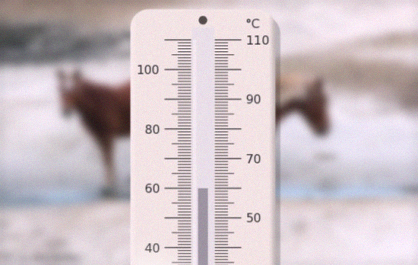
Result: 60 °C
